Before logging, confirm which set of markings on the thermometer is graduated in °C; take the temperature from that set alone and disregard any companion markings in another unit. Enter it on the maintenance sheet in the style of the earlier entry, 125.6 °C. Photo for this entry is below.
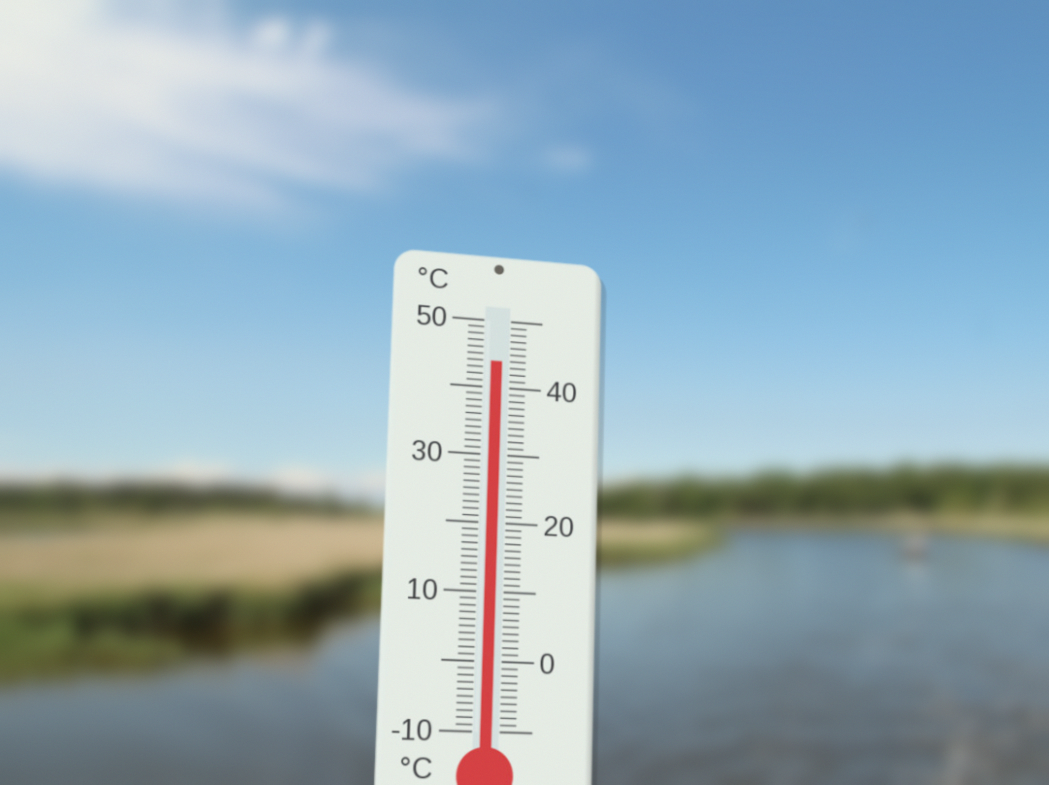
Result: 44 °C
